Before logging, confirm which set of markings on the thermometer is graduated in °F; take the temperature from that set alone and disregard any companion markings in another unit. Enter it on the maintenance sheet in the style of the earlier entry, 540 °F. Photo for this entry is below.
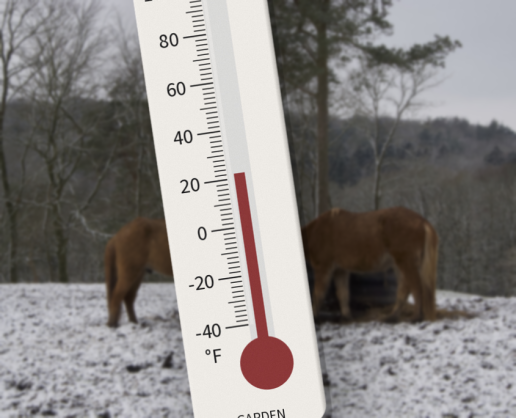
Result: 22 °F
